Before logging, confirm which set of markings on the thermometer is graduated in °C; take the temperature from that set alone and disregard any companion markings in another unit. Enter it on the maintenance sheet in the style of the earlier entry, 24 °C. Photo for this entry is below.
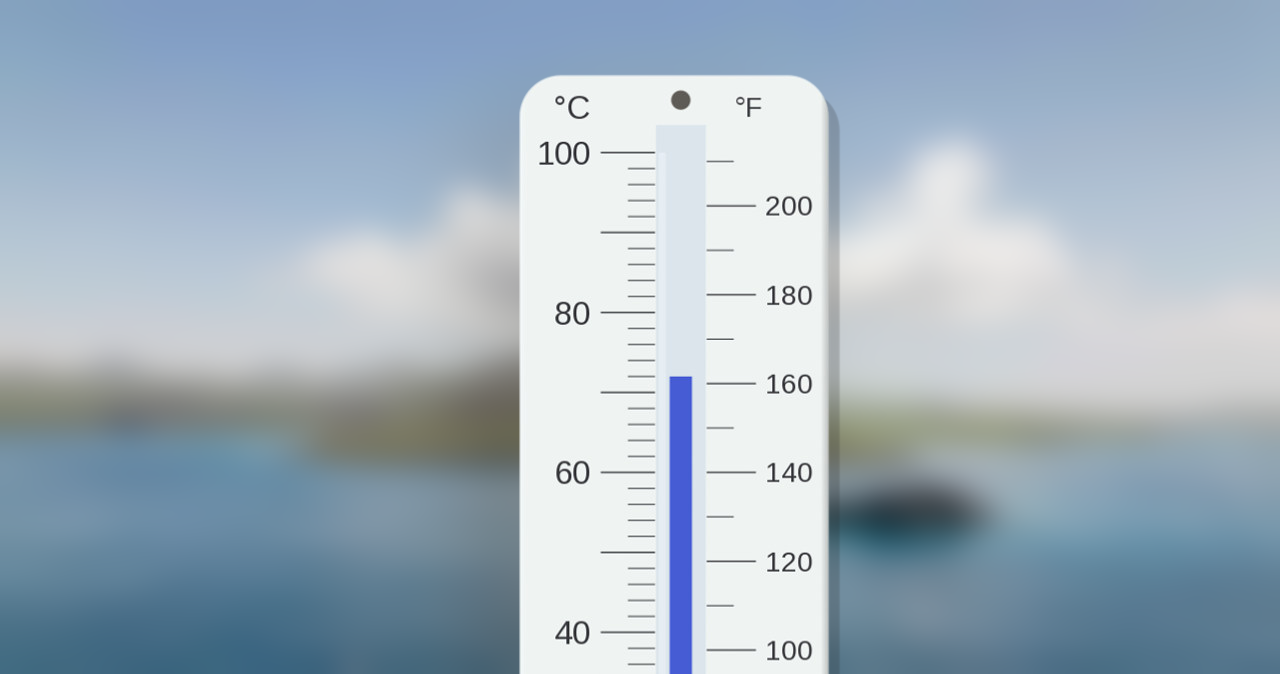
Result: 72 °C
